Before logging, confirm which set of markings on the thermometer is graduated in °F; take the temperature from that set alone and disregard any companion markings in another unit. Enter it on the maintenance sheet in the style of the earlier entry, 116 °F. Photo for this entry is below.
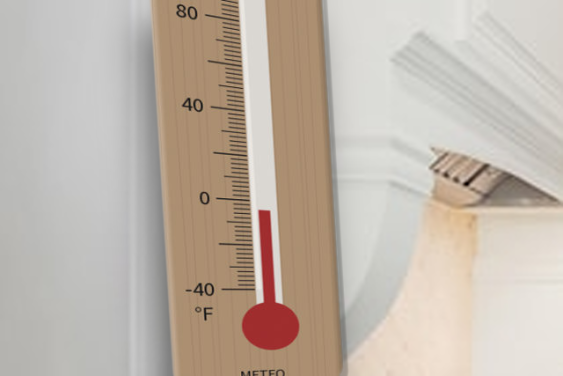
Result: -4 °F
